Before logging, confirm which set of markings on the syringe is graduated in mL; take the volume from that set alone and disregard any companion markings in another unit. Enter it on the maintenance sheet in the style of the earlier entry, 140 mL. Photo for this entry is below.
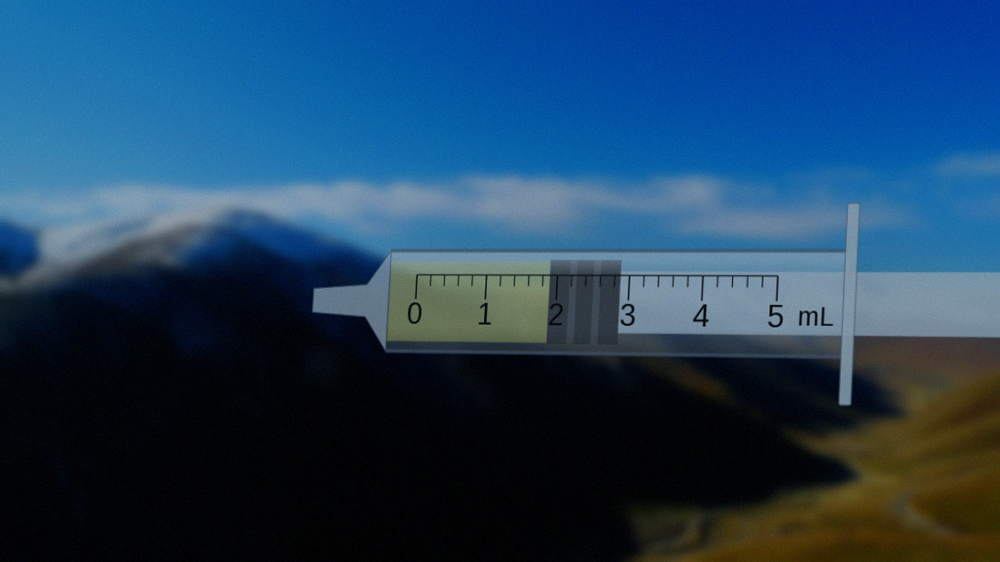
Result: 1.9 mL
